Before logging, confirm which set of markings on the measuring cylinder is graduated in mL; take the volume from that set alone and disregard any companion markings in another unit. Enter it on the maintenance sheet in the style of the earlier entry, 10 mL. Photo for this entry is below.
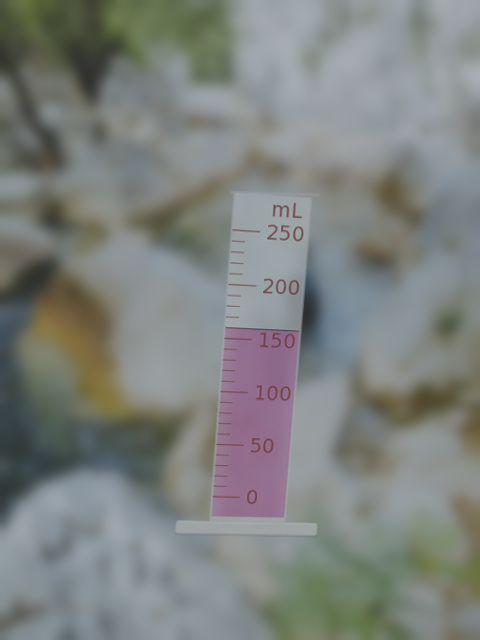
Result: 160 mL
